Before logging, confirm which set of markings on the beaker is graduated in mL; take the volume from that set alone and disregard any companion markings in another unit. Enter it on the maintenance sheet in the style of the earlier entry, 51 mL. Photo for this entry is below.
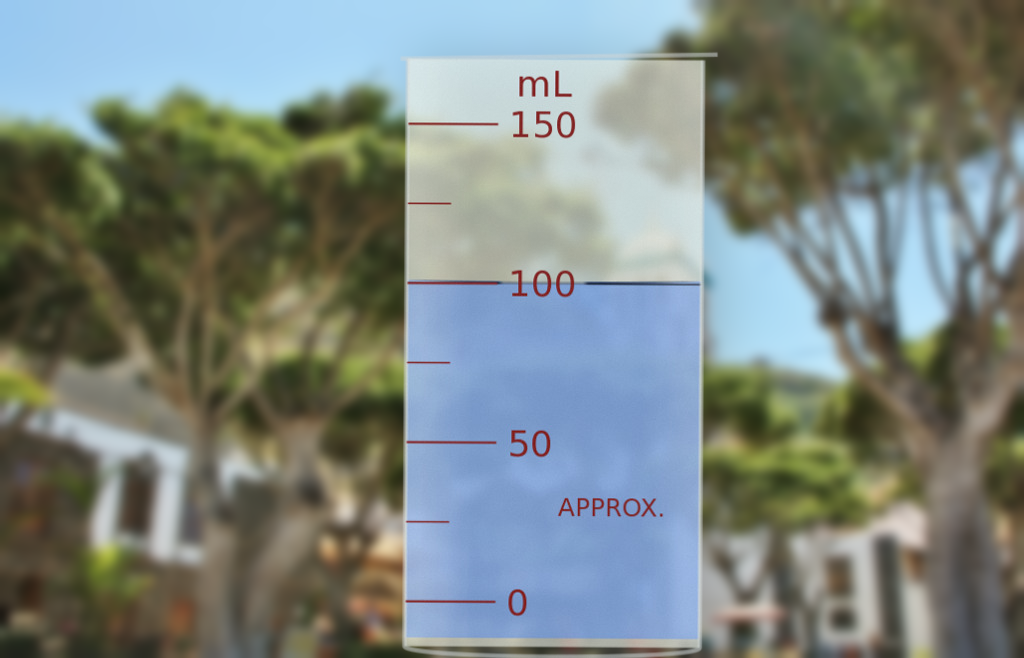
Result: 100 mL
